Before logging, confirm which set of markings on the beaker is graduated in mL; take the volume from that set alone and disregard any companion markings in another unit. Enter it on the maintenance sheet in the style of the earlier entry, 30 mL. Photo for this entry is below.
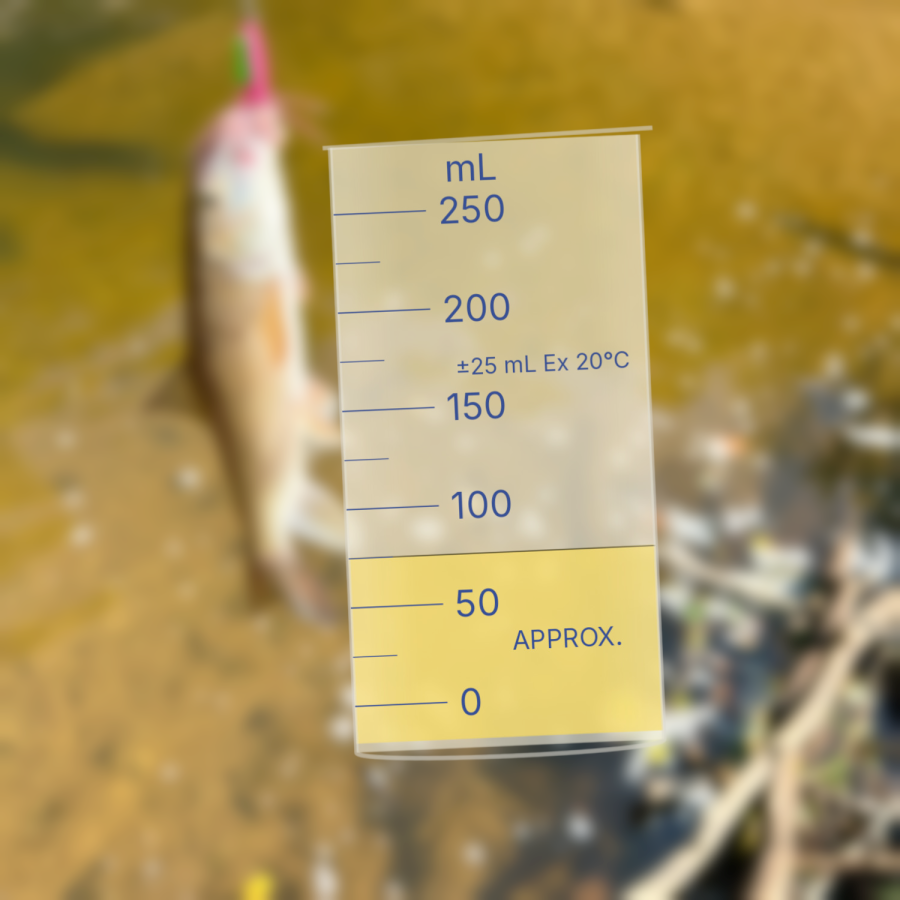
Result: 75 mL
